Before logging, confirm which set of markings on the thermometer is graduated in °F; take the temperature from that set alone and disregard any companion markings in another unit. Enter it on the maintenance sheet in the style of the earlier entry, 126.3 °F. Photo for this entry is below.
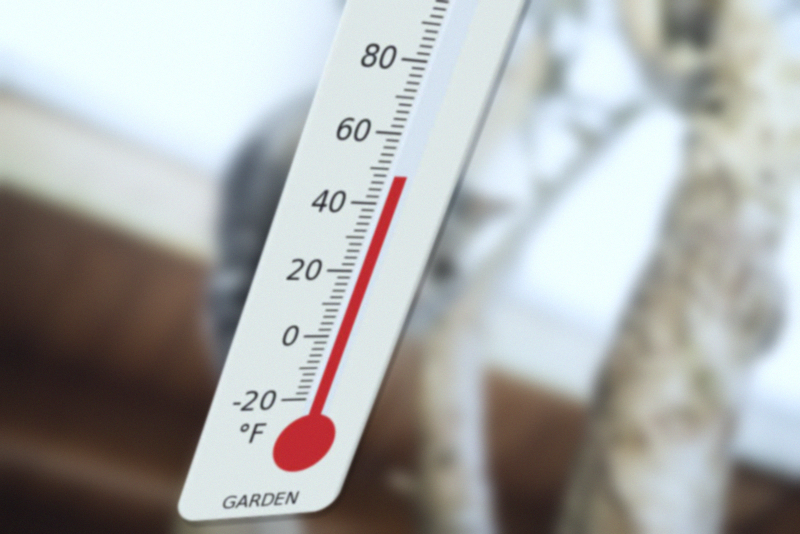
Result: 48 °F
